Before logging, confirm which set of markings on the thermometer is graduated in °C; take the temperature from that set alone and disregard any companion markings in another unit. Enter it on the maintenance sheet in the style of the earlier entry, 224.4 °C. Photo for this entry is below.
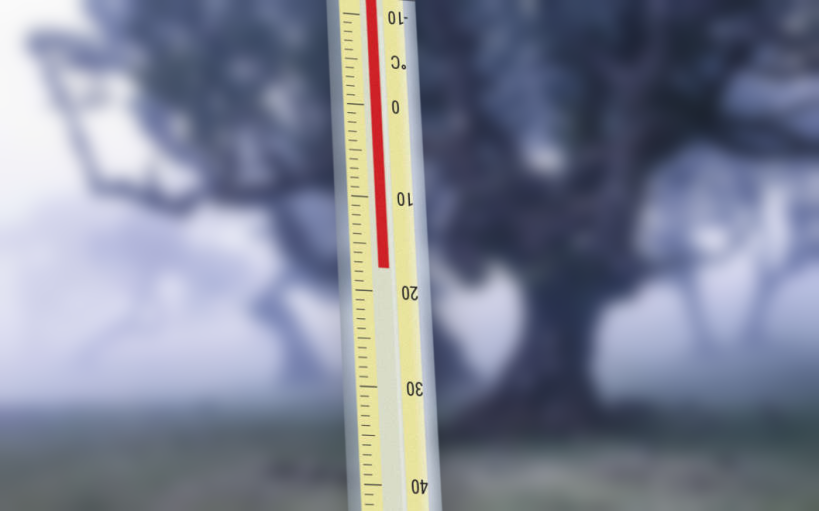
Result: 17.5 °C
